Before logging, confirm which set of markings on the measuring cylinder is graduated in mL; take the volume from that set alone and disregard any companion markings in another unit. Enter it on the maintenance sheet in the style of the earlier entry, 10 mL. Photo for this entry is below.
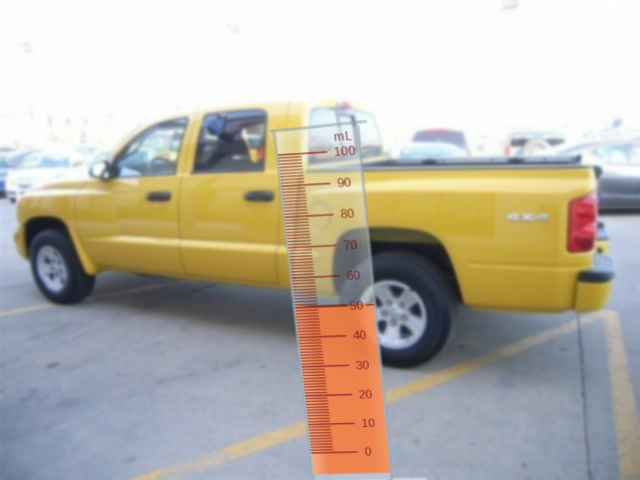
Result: 50 mL
